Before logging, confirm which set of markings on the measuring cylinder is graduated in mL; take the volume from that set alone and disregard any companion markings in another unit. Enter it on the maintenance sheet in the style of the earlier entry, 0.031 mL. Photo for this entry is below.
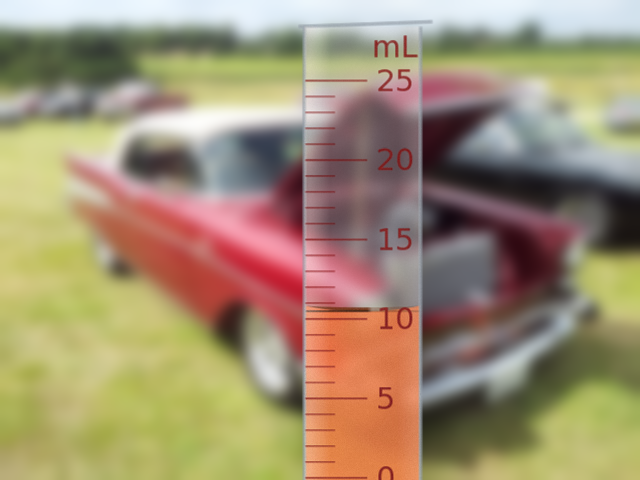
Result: 10.5 mL
